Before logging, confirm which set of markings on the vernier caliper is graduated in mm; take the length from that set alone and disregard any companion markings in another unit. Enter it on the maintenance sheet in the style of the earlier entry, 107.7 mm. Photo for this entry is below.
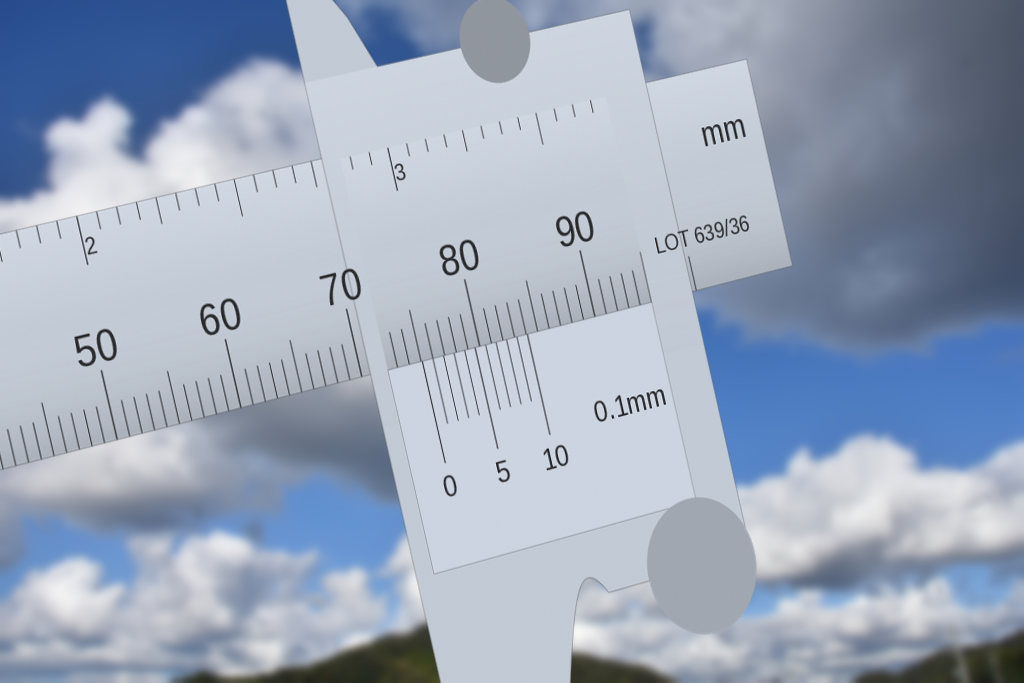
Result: 75.1 mm
